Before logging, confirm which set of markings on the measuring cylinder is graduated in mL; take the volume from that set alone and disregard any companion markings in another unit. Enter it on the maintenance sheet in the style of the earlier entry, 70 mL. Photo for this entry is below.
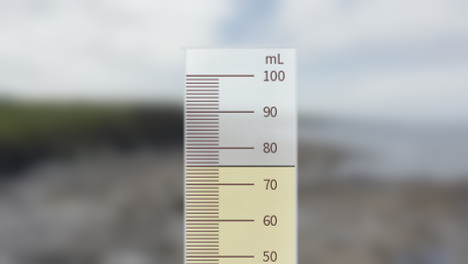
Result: 75 mL
